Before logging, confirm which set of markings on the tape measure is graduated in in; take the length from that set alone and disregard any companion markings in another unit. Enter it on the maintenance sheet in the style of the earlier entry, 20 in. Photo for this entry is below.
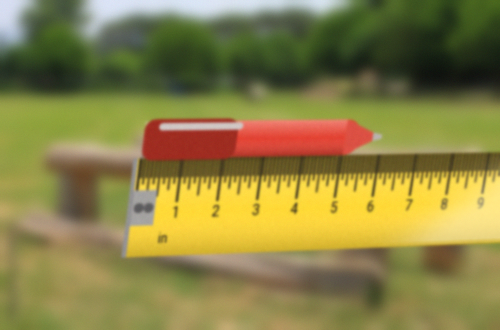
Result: 6 in
